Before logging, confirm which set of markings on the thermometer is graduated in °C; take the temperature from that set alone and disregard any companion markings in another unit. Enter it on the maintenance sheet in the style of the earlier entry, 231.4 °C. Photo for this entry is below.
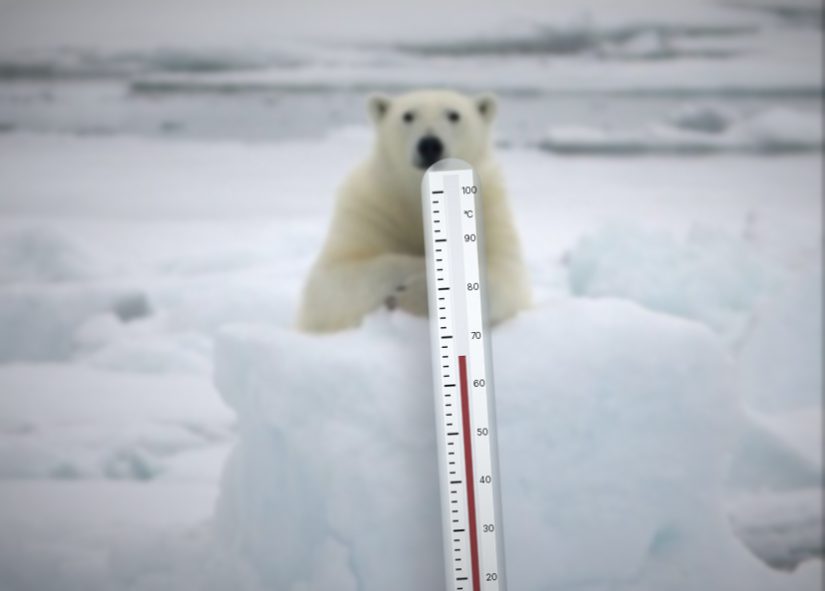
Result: 66 °C
